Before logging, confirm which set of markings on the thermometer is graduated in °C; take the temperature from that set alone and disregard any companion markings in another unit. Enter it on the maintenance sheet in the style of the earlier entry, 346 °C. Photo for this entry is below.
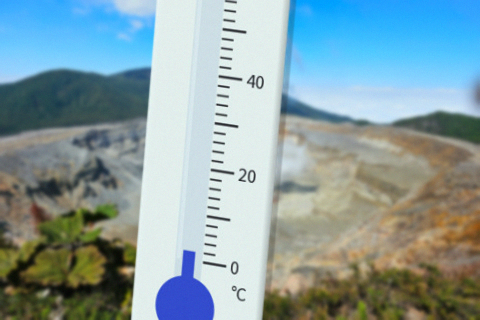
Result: 2 °C
